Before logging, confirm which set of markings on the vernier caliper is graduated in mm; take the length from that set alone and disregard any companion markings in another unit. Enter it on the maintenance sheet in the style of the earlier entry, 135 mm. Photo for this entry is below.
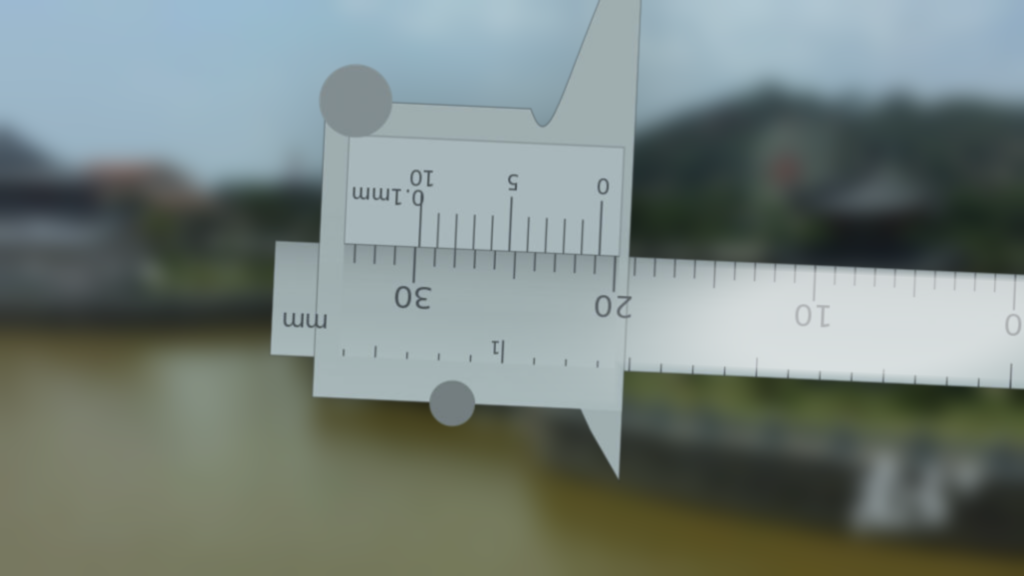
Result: 20.8 mm
